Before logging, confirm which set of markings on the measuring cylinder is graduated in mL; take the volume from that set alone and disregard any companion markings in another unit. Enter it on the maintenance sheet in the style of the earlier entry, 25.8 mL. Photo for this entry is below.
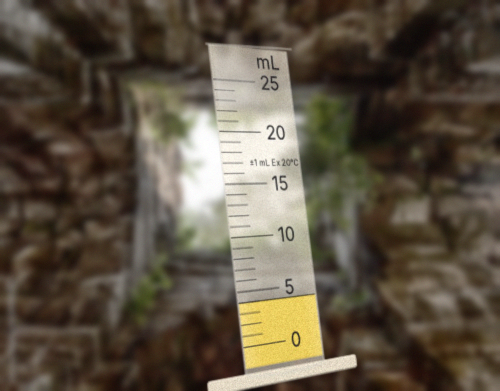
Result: 4 mL
